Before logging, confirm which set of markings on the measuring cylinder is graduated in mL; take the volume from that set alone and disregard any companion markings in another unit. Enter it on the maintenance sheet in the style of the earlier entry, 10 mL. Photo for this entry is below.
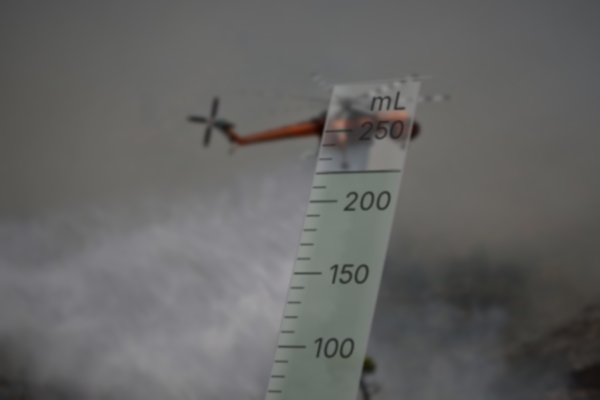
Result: 220 mL
